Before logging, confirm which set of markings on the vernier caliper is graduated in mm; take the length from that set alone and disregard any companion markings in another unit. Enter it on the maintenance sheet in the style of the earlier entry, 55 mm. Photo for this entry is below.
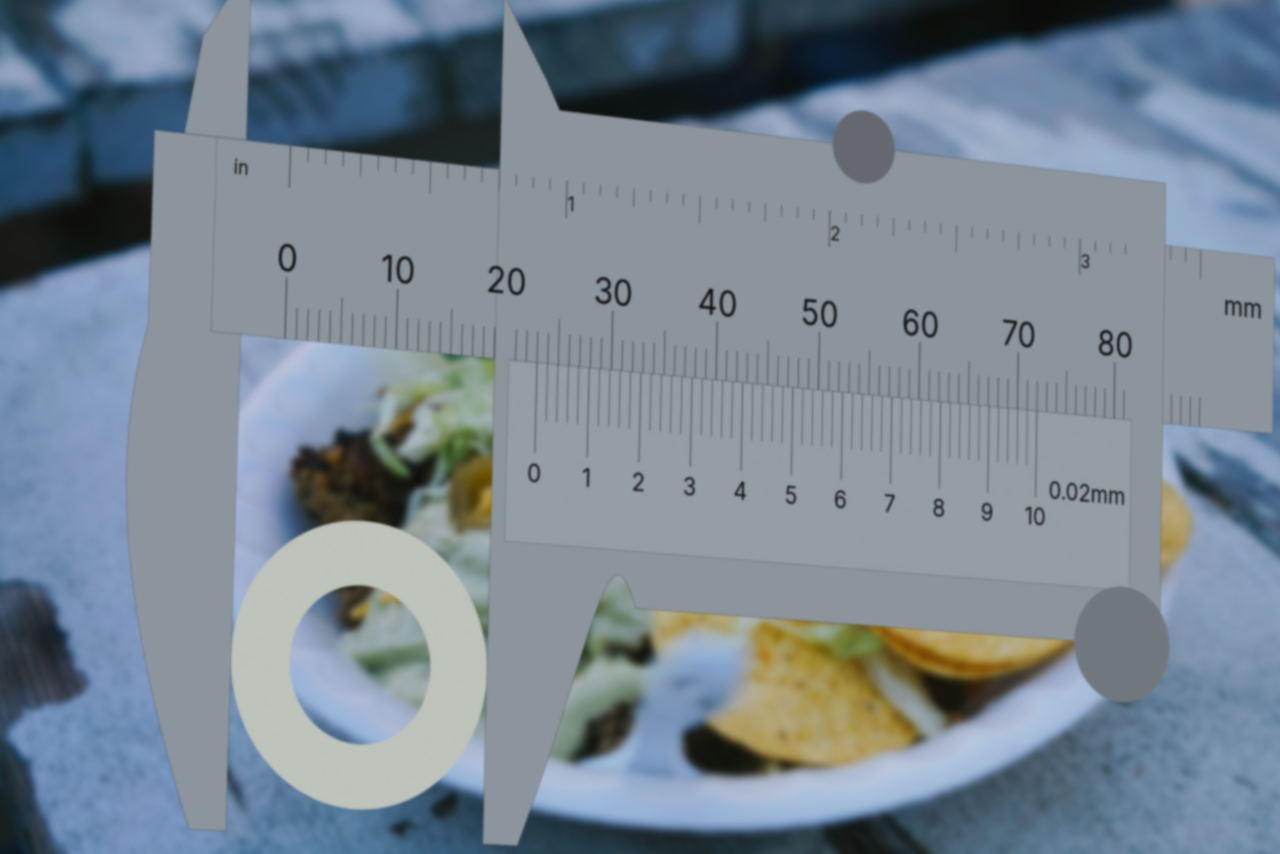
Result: 23.0 mm
